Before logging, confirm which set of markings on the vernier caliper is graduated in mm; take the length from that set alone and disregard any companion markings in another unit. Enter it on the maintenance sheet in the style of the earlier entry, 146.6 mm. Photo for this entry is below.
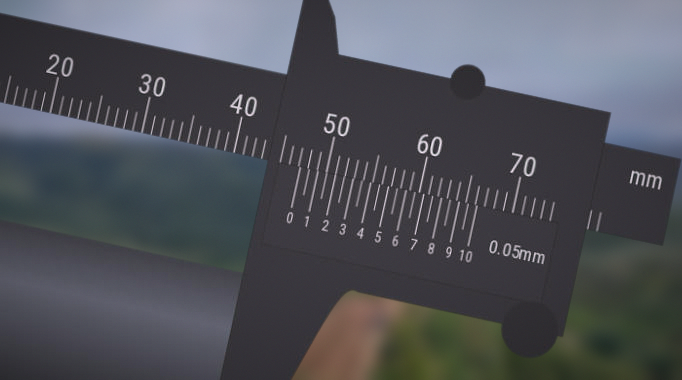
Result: 47.2 mm
